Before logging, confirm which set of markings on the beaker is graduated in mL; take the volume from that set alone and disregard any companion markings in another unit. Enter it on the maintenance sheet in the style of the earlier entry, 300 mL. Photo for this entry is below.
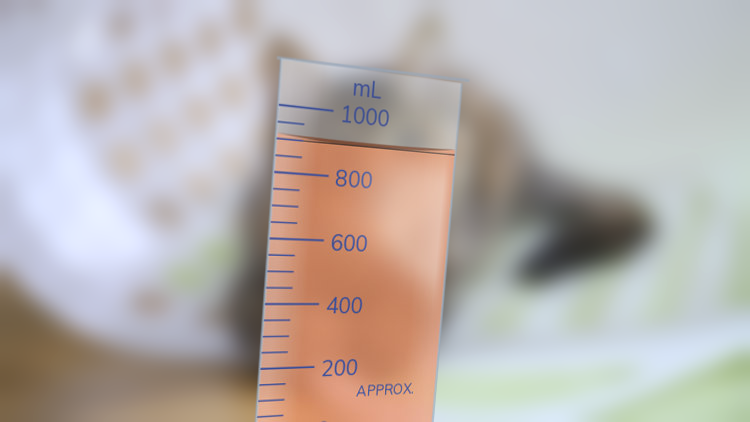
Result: 900 mL
